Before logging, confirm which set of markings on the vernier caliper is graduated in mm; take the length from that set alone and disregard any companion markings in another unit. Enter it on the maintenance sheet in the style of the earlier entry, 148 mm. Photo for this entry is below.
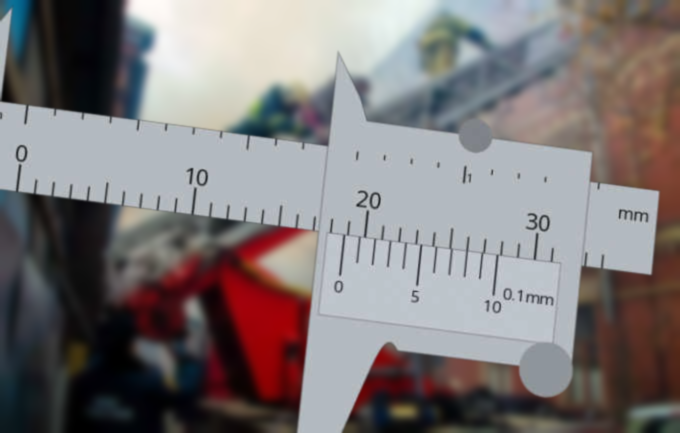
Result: 18.8 mm
